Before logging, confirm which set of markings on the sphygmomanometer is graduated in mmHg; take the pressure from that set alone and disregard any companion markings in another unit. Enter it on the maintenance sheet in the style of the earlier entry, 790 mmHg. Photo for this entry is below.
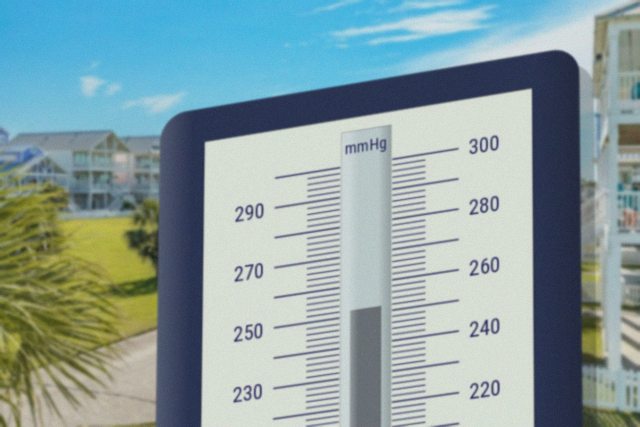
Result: 252 mmHg
